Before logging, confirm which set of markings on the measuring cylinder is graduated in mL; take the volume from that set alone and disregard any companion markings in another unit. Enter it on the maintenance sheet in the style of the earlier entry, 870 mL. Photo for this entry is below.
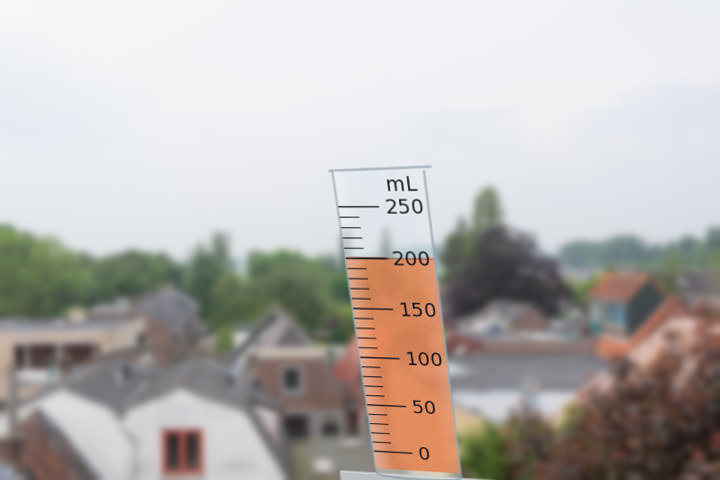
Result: 200 mL
